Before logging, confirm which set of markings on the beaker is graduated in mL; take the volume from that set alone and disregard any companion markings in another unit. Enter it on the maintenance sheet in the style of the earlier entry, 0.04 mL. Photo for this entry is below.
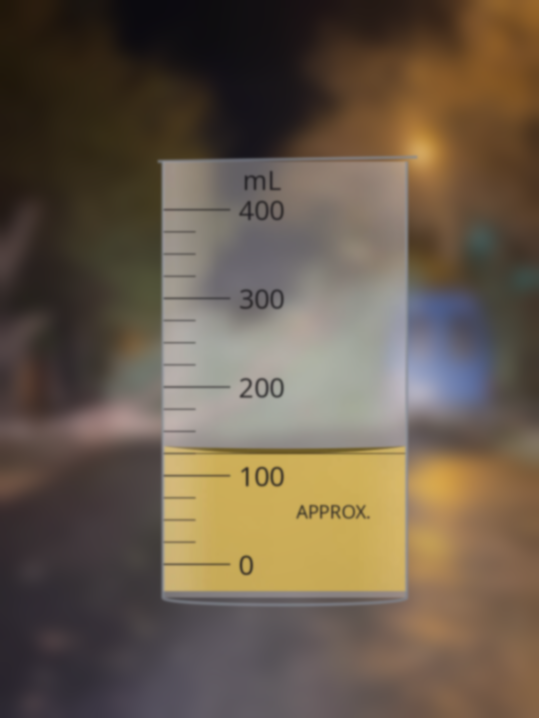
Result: 125 mL
